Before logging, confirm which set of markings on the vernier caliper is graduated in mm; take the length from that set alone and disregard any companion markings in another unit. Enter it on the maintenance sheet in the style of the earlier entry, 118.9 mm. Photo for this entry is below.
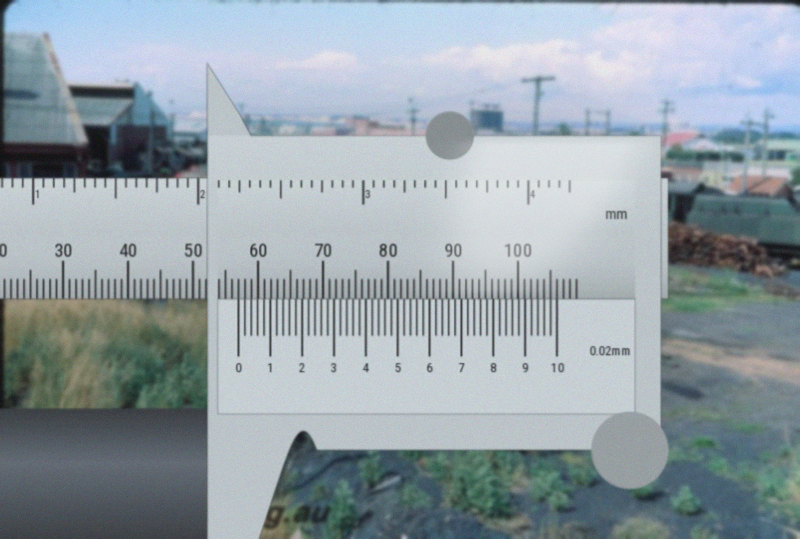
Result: 57.0 mm
